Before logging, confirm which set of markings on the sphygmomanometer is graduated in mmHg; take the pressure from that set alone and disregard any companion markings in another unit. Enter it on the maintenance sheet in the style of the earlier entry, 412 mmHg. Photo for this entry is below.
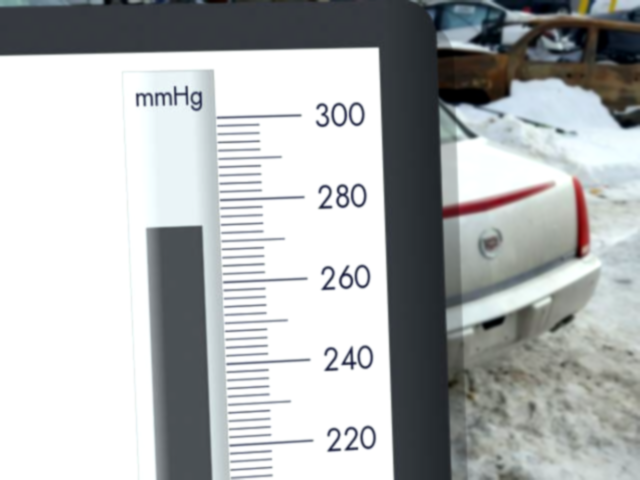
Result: 274 mmHg
